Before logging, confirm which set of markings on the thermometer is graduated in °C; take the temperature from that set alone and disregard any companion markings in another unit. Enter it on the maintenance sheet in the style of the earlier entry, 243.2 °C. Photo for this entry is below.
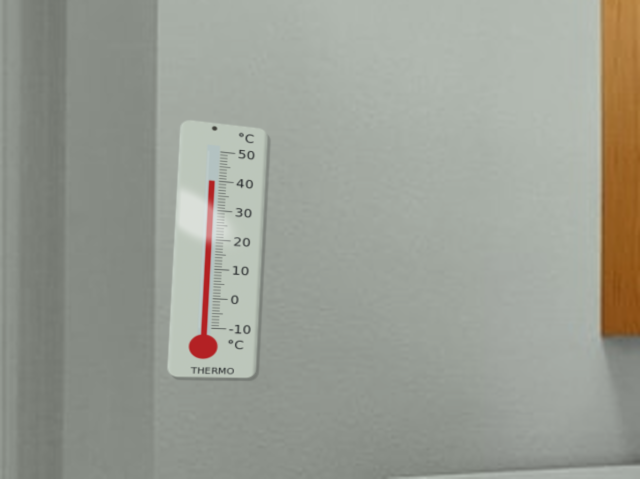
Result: 40 °C
